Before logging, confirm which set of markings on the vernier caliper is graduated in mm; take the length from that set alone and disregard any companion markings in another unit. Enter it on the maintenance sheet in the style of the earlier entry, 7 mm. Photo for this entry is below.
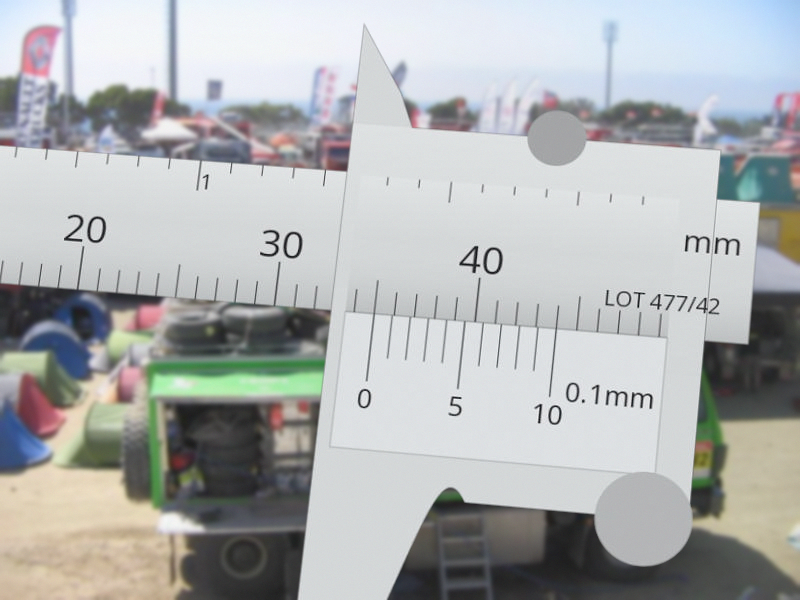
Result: 35.0 mm
